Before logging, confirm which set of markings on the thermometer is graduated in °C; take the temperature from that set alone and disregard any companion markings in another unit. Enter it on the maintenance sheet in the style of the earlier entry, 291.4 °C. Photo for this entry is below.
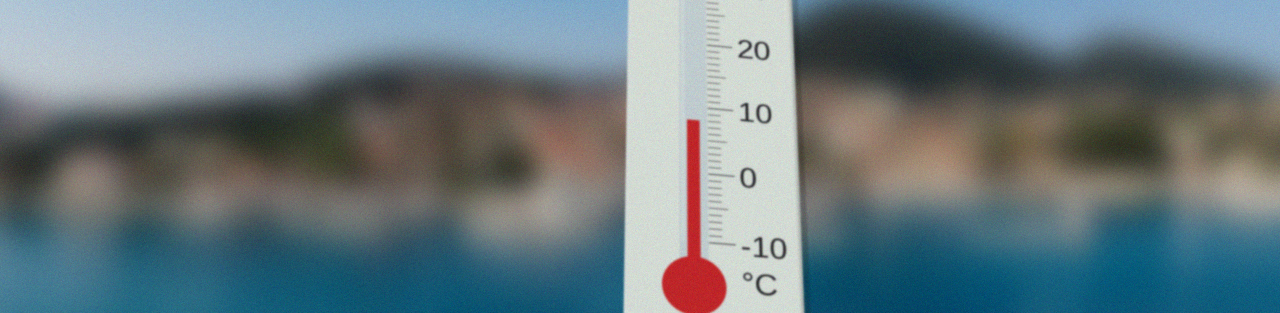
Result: 8 °C
